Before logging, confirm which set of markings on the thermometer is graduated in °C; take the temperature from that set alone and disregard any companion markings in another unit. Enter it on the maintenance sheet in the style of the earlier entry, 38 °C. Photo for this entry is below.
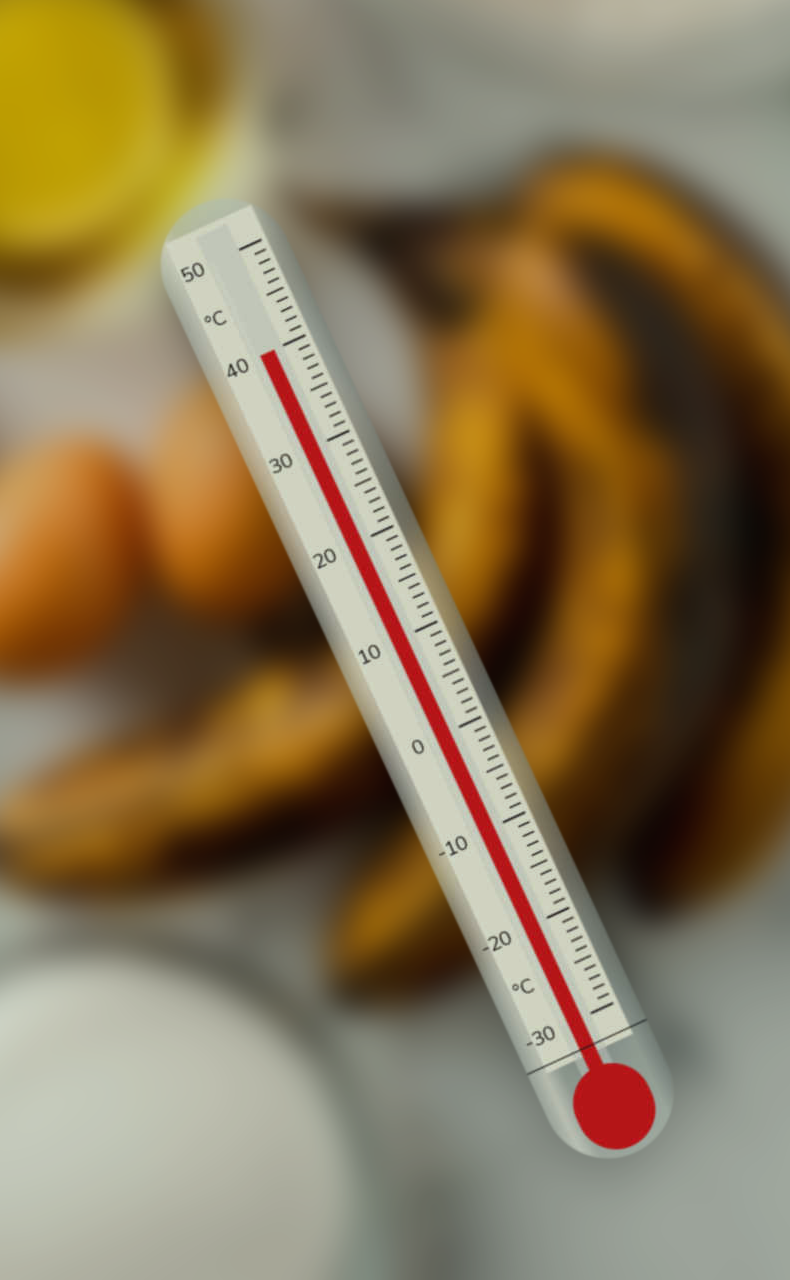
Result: 40 °C
